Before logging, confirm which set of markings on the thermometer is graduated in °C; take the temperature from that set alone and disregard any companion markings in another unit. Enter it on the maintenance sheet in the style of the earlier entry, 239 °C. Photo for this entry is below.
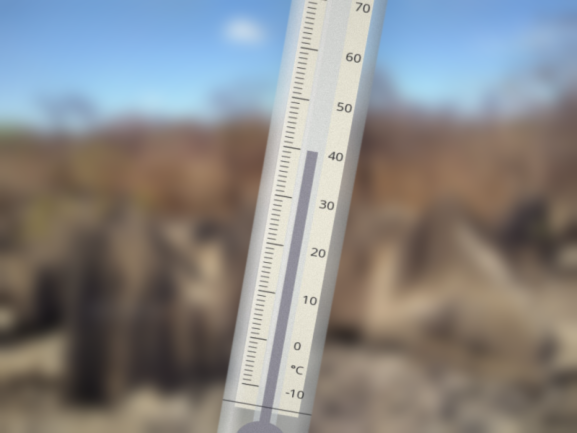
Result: 40 °C
